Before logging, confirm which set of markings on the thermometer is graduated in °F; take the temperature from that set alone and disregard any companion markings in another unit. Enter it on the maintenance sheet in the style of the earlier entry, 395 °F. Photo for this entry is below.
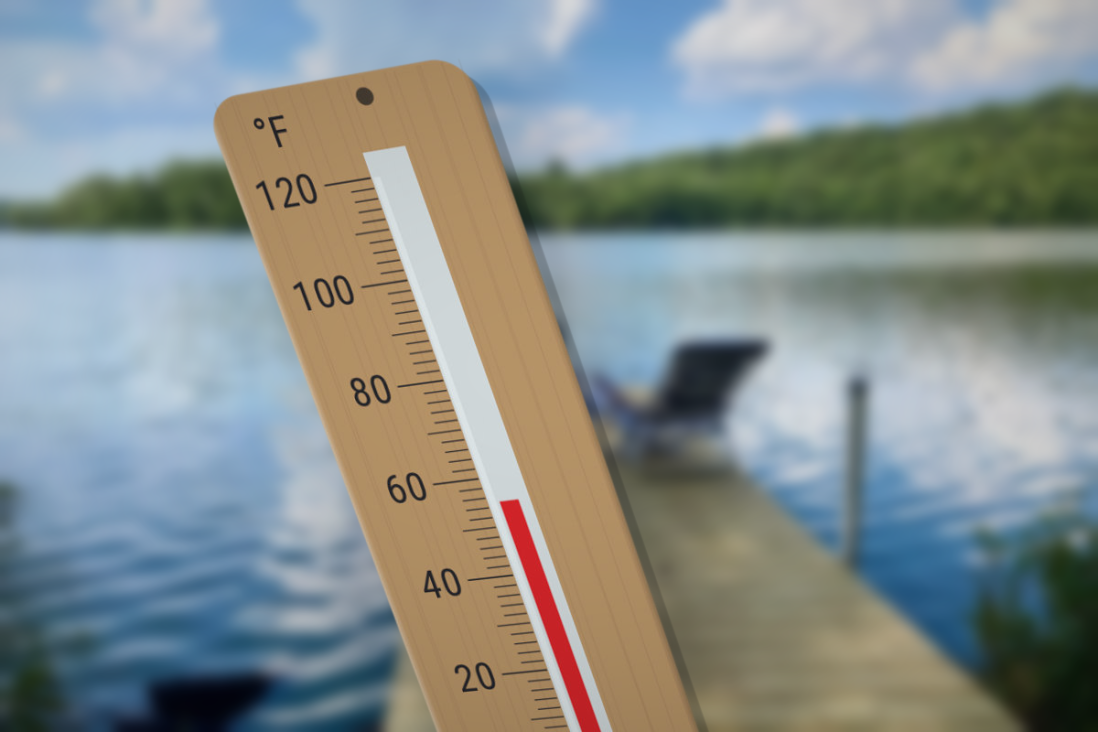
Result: 55 °F
